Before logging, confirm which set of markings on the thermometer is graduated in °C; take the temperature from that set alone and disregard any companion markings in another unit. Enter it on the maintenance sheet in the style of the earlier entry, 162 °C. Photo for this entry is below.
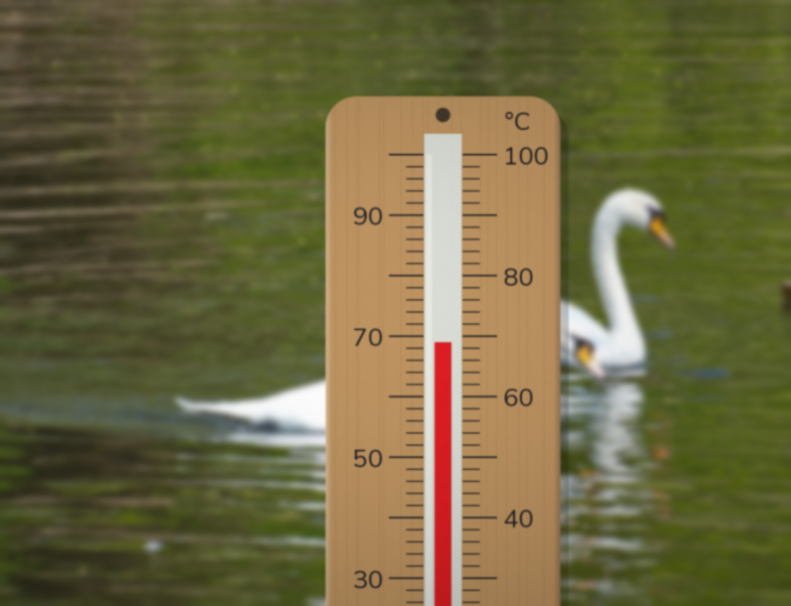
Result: 69 °C
